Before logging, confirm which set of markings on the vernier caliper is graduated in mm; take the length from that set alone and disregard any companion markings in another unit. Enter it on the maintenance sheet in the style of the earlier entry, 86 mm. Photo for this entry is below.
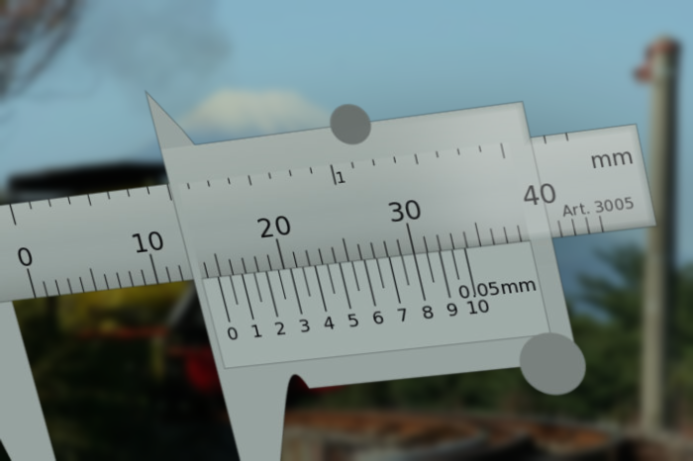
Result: 14.8 mm
